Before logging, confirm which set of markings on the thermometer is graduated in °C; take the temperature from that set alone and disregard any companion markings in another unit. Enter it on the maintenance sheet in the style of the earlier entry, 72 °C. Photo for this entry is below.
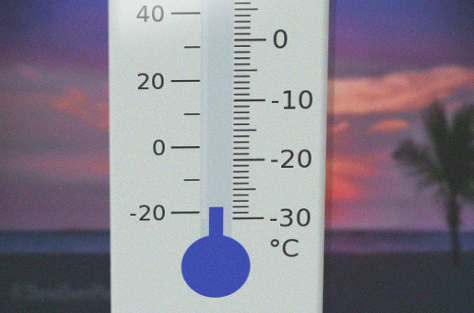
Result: -28 °C
